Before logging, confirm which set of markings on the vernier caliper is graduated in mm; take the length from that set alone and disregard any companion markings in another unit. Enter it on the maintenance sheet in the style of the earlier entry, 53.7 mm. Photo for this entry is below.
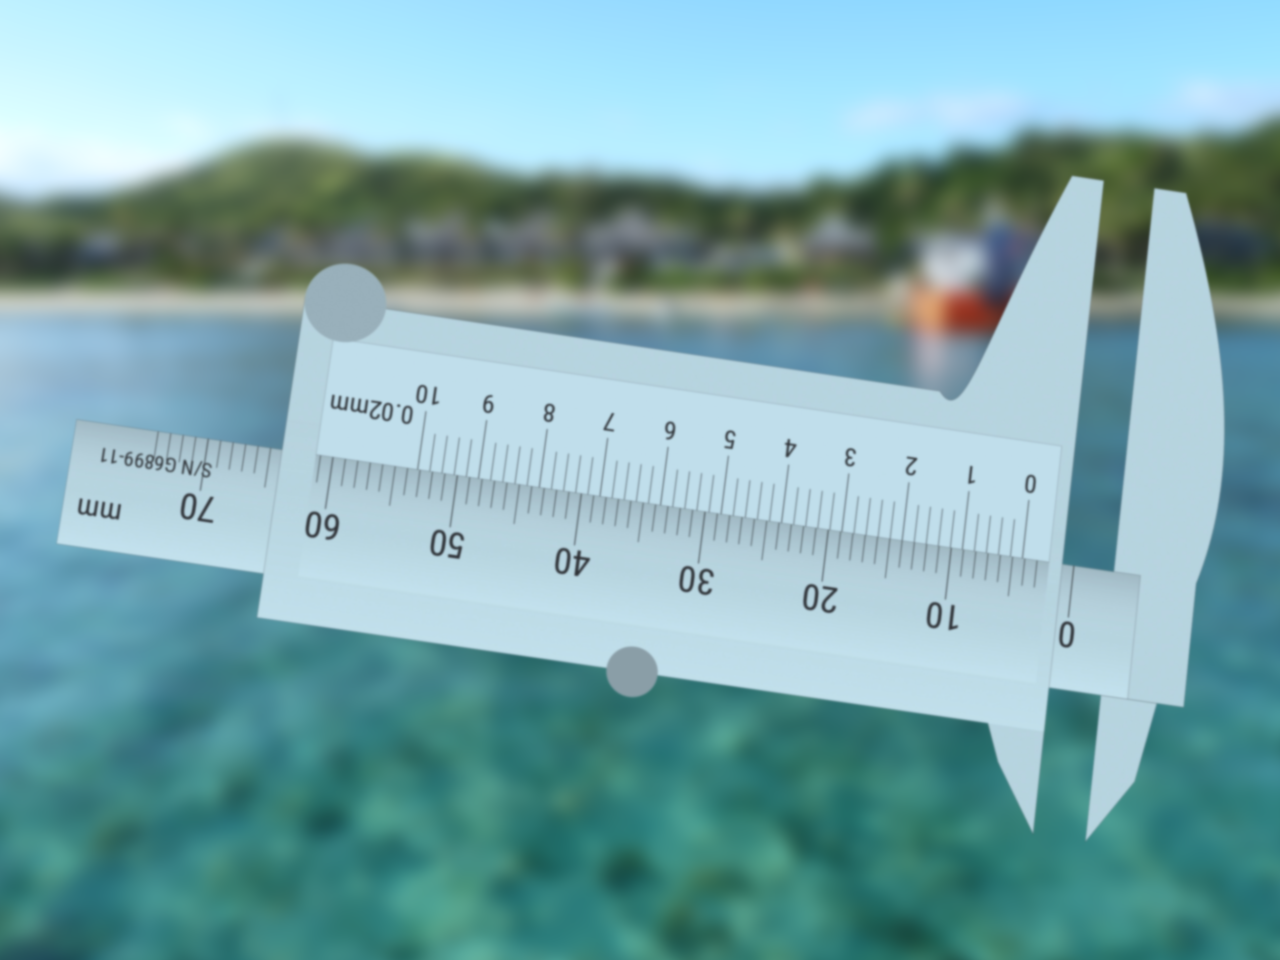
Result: 4.2 mm
